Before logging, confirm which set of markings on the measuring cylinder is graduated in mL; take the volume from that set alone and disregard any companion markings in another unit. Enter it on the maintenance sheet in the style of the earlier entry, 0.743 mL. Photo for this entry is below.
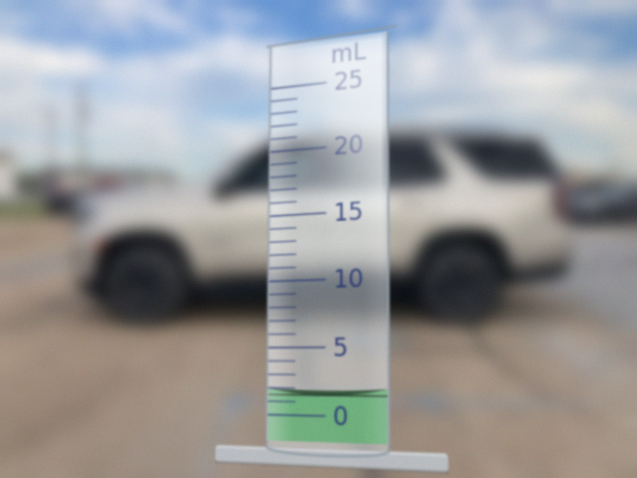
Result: 1.5 mL
